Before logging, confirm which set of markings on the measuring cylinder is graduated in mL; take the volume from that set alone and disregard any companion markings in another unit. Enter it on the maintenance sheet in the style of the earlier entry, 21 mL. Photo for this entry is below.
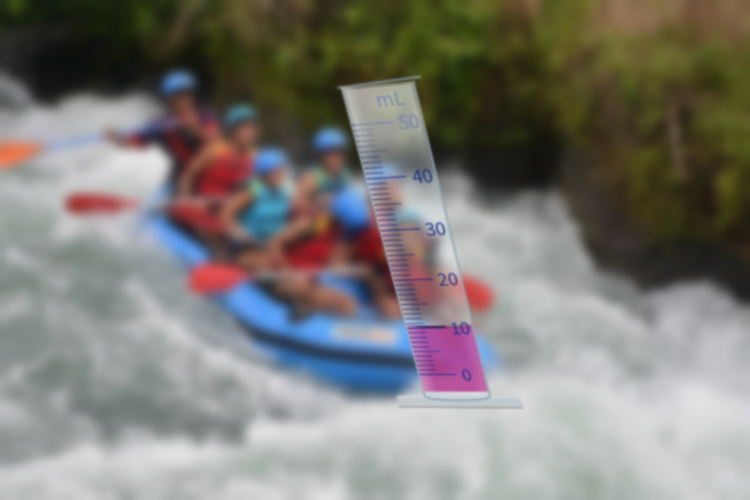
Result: 10 mL
